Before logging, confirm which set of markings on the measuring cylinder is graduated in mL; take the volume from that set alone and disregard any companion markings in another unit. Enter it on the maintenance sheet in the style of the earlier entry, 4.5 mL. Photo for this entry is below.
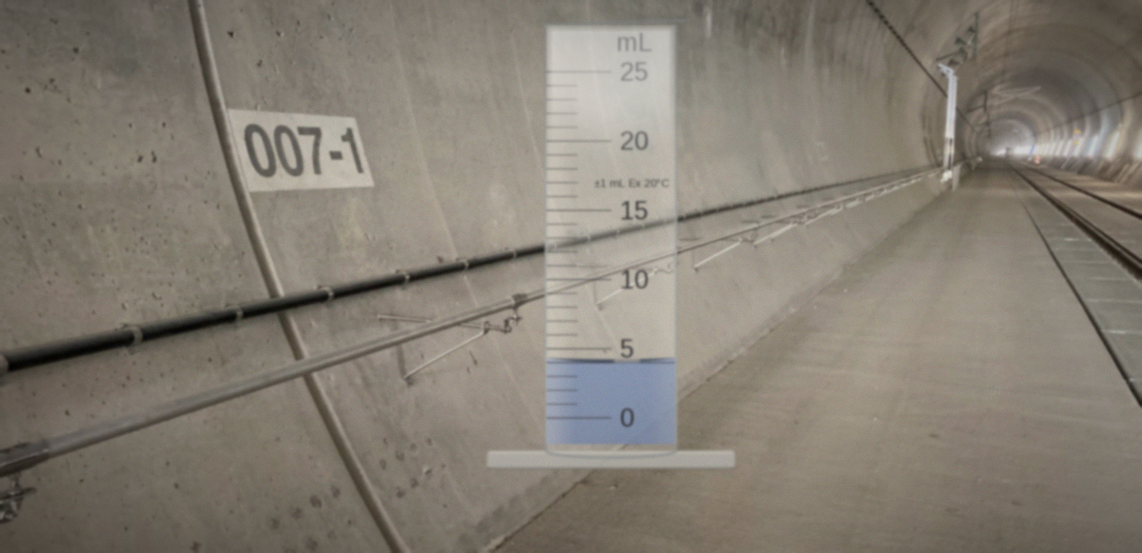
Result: 4 mL
